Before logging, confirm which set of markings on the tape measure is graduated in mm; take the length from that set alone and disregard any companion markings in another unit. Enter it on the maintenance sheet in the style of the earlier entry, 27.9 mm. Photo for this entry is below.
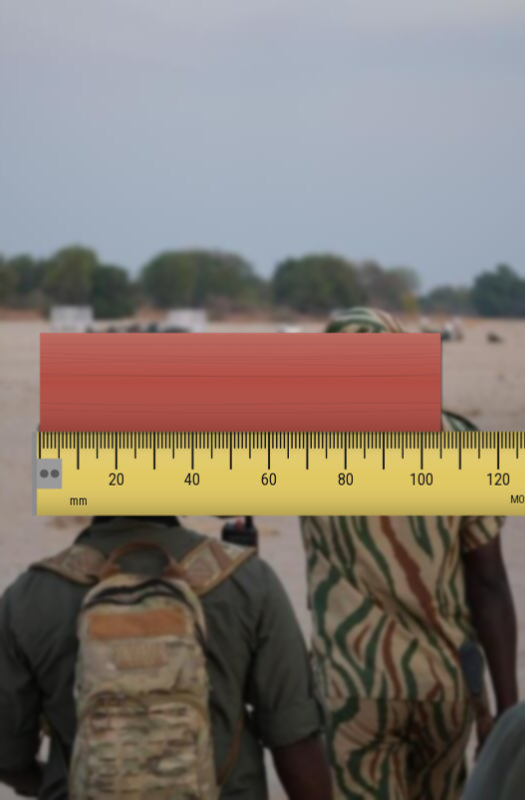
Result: 105 mm
